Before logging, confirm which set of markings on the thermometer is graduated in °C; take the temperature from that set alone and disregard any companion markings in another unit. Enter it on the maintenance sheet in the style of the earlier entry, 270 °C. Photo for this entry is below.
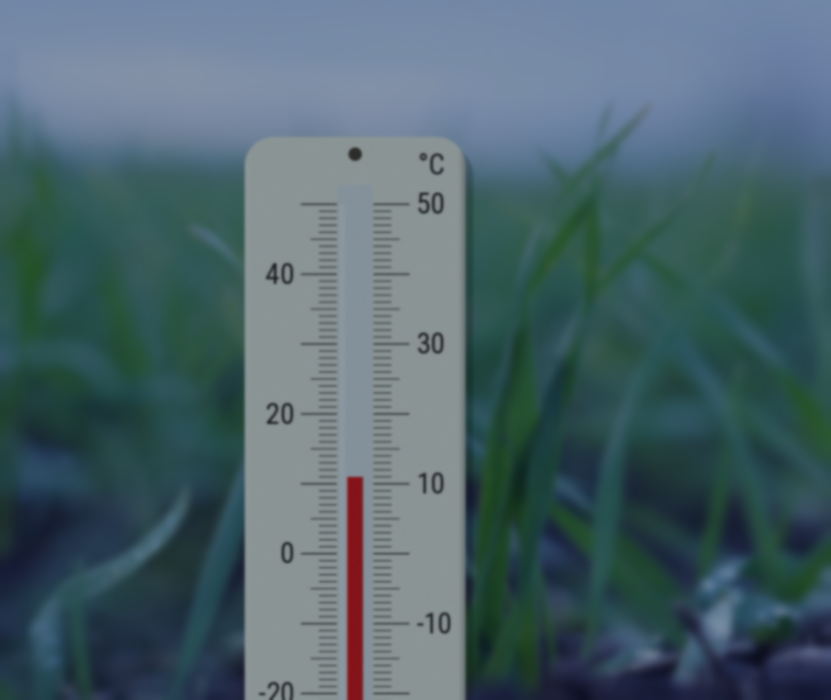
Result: 11 °C
